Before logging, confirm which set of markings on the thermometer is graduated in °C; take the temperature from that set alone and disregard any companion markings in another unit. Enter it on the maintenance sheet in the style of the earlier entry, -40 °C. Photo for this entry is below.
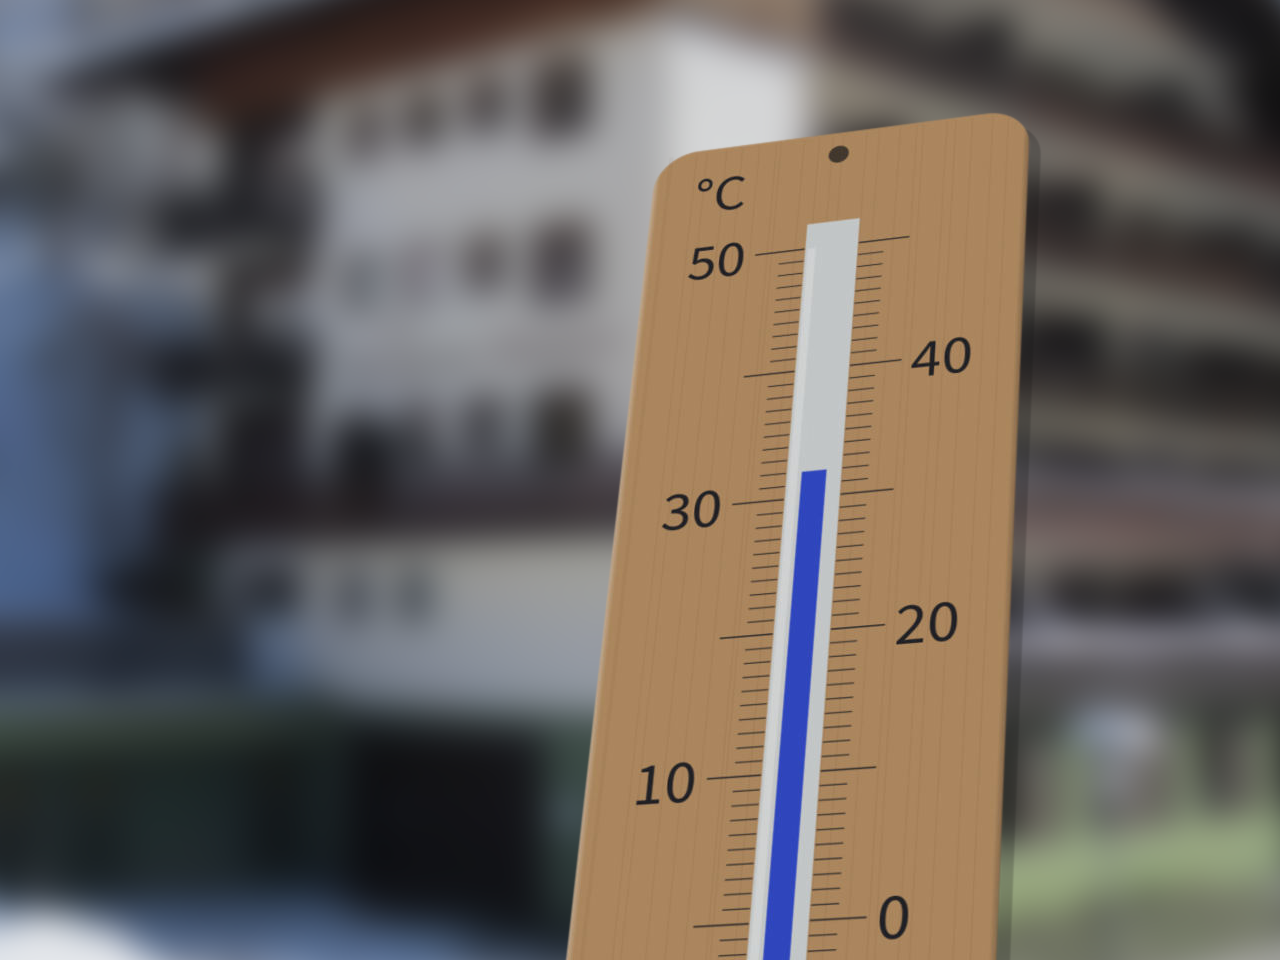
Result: 32 °C
